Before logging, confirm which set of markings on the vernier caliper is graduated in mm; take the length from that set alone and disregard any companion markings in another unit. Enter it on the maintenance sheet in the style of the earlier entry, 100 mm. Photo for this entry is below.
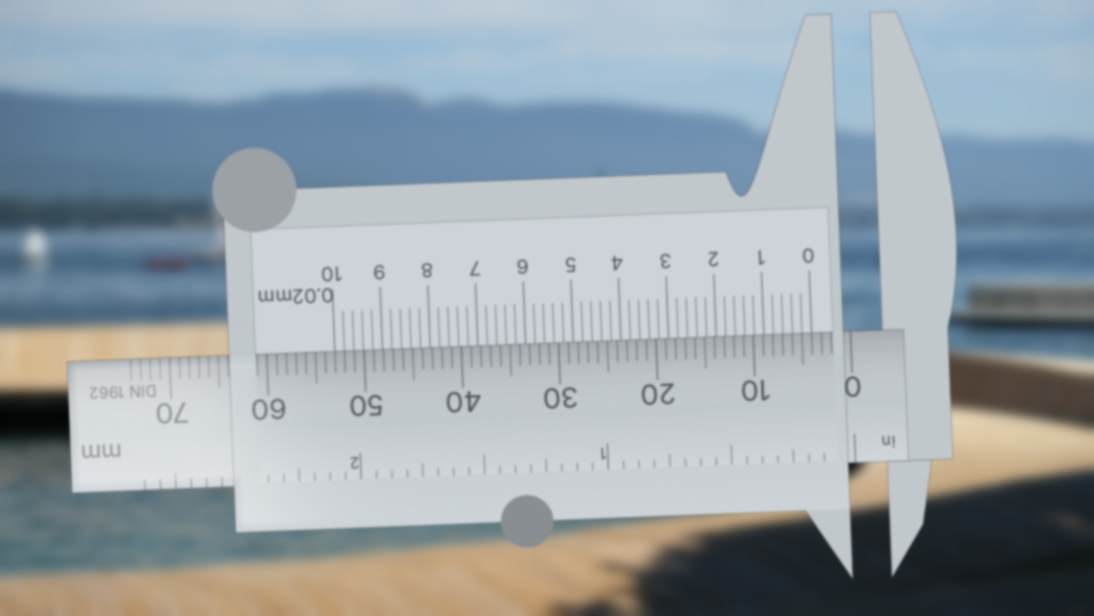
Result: 4.0 mm
